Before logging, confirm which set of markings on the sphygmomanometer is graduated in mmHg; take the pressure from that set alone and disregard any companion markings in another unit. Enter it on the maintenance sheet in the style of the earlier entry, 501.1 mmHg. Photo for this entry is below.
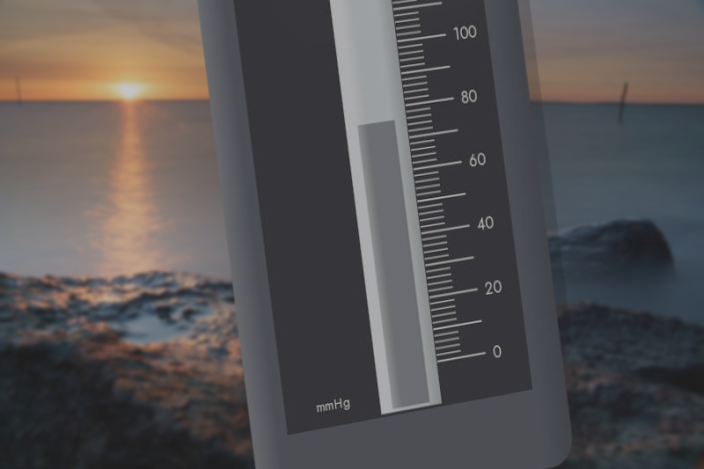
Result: 76 mmHg
